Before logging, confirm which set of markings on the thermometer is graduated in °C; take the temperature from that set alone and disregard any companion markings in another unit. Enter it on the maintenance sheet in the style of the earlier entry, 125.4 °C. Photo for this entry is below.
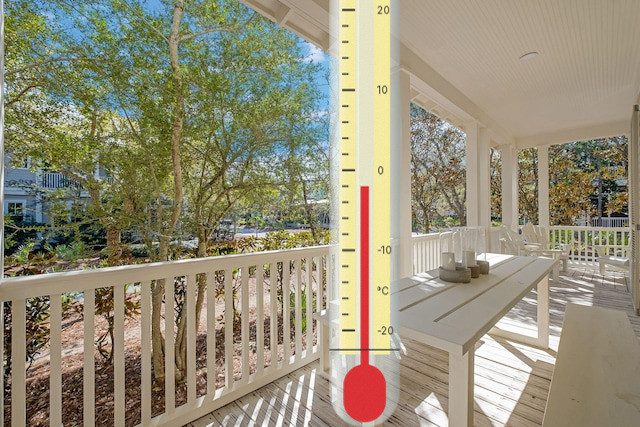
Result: -2 °C
